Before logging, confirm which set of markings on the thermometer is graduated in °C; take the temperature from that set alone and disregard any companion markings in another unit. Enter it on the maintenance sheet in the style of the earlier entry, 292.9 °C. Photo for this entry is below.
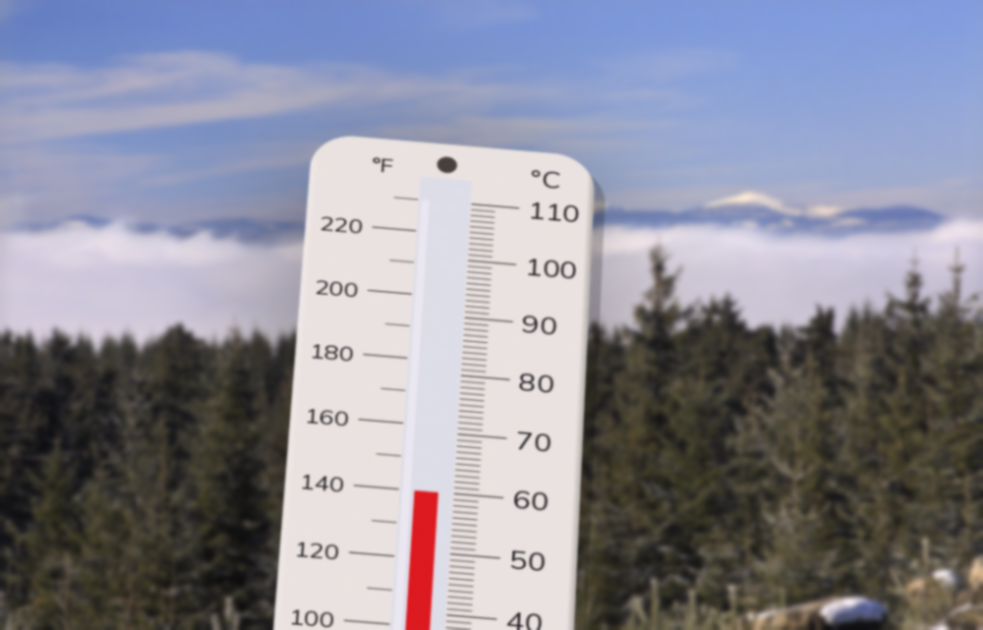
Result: 60 °C
